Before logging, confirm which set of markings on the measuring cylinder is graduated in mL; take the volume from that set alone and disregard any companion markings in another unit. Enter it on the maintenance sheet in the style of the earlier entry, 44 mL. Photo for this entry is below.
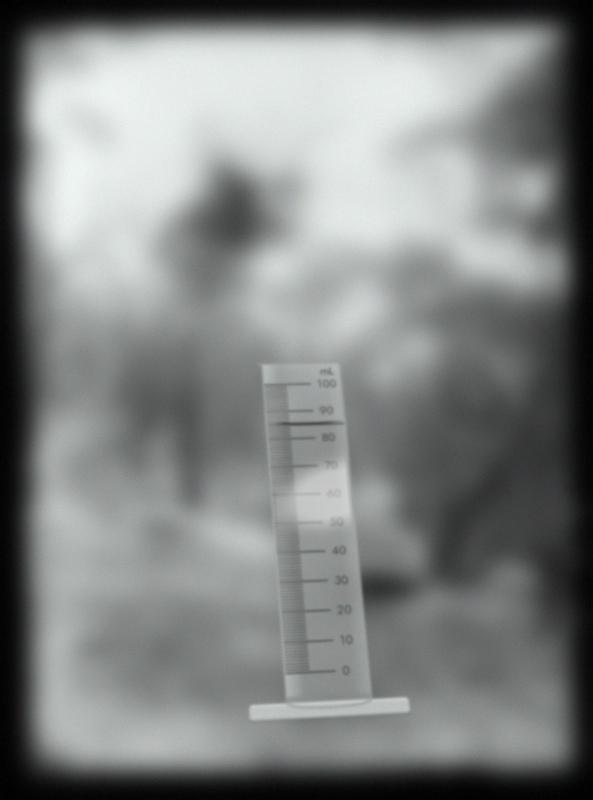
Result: 85 mL
